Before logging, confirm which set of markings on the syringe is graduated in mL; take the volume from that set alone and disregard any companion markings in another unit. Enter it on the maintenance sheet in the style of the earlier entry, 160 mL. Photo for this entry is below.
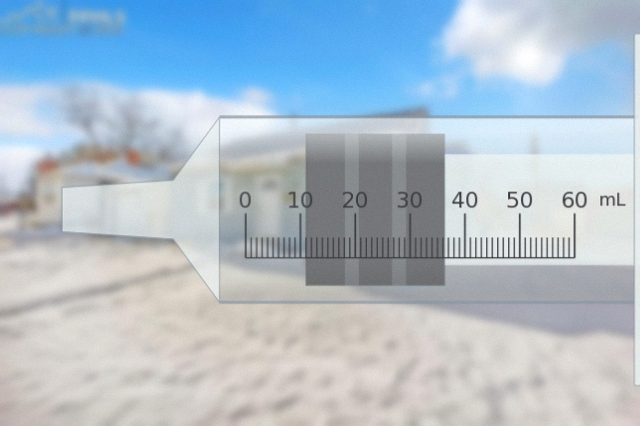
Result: 11 mL
